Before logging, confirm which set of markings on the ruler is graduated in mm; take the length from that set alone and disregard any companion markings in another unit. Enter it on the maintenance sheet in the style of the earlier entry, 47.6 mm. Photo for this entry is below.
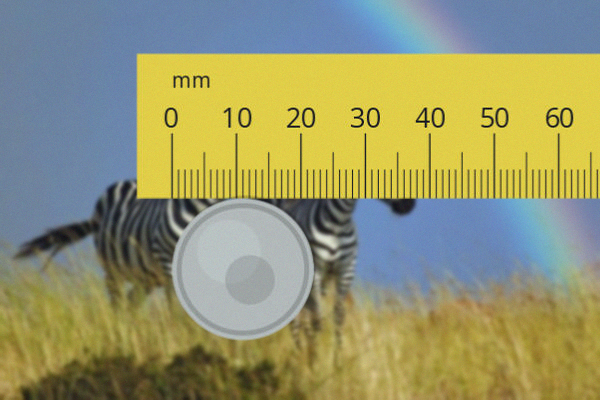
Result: 22 mm
